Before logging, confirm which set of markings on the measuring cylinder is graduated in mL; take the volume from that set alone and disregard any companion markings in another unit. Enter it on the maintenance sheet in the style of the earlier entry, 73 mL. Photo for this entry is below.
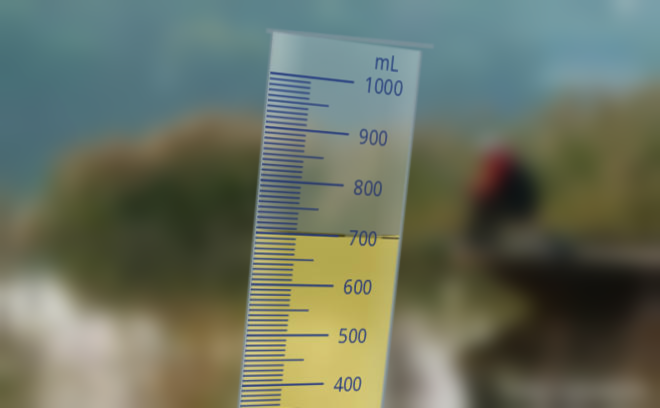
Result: 700 mL
